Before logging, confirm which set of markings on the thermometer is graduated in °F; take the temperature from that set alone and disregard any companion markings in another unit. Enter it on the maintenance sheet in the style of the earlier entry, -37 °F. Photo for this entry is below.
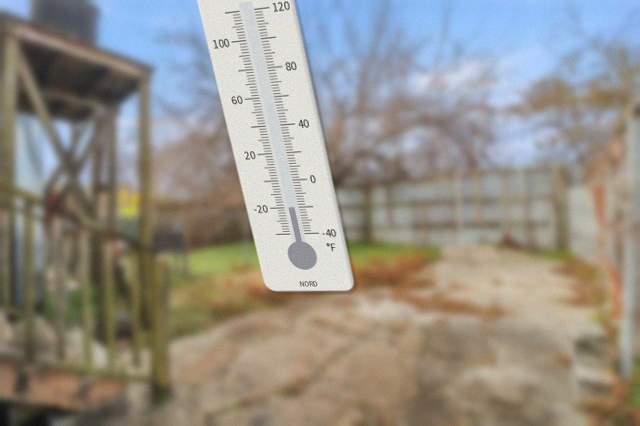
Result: -20 °F
